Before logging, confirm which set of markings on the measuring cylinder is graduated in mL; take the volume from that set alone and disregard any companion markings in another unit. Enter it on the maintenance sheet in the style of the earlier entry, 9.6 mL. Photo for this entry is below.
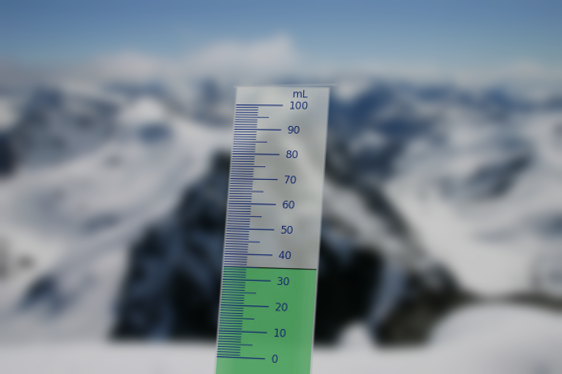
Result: 35 mL
